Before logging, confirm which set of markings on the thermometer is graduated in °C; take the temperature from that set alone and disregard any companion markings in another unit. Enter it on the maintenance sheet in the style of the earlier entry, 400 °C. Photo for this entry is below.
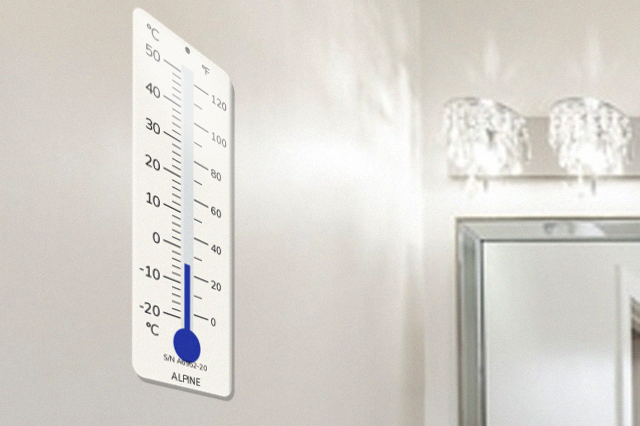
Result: -4 °C
